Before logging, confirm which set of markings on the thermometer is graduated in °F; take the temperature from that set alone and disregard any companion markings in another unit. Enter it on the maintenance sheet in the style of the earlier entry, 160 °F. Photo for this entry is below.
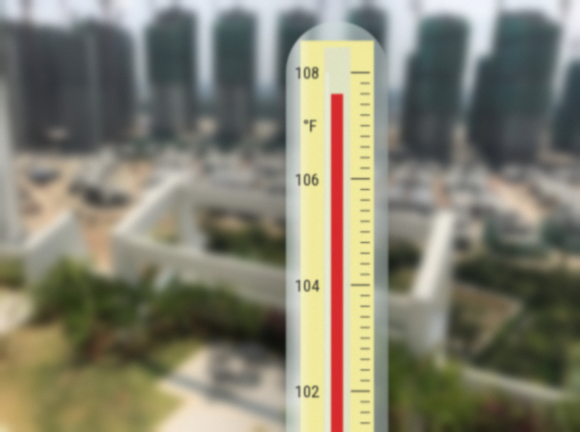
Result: 107.6 °F
